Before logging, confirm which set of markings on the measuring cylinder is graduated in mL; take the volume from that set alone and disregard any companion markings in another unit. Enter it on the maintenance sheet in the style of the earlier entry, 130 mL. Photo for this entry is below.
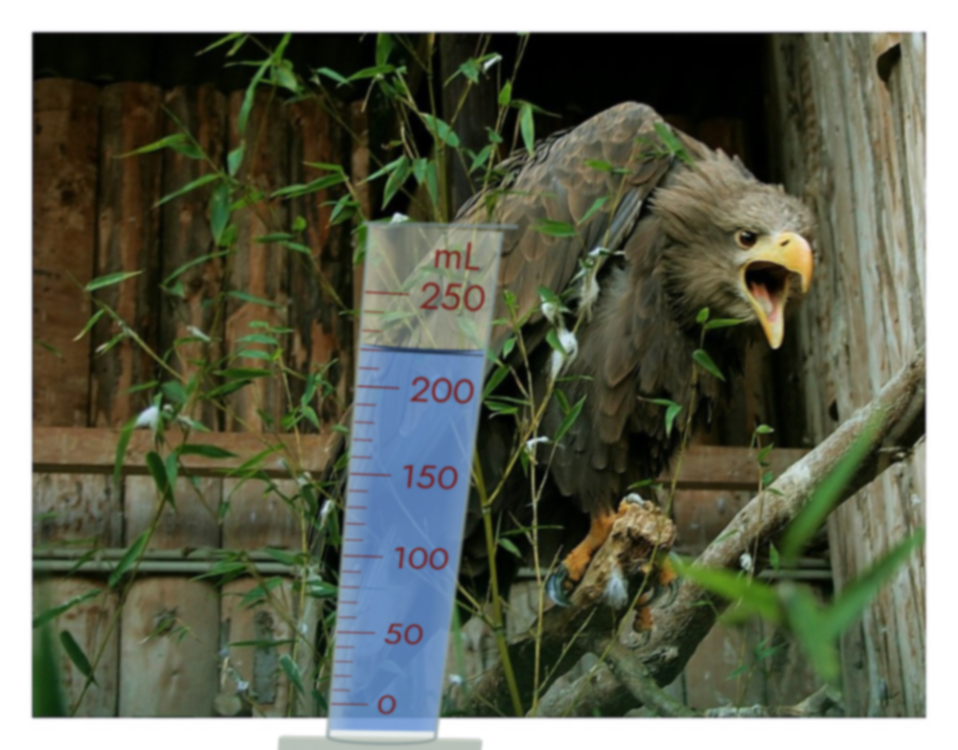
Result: 220 mL
